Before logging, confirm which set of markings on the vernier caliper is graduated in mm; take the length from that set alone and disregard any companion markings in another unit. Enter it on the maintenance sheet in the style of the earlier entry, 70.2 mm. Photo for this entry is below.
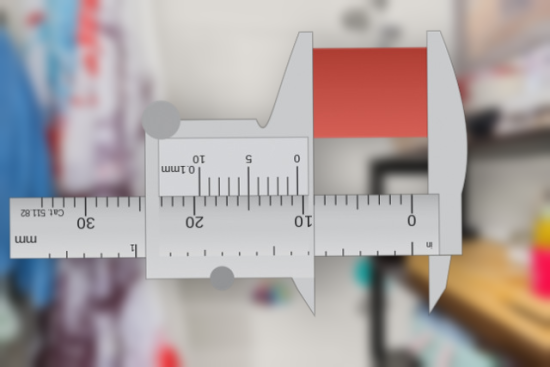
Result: 10.5 mm
